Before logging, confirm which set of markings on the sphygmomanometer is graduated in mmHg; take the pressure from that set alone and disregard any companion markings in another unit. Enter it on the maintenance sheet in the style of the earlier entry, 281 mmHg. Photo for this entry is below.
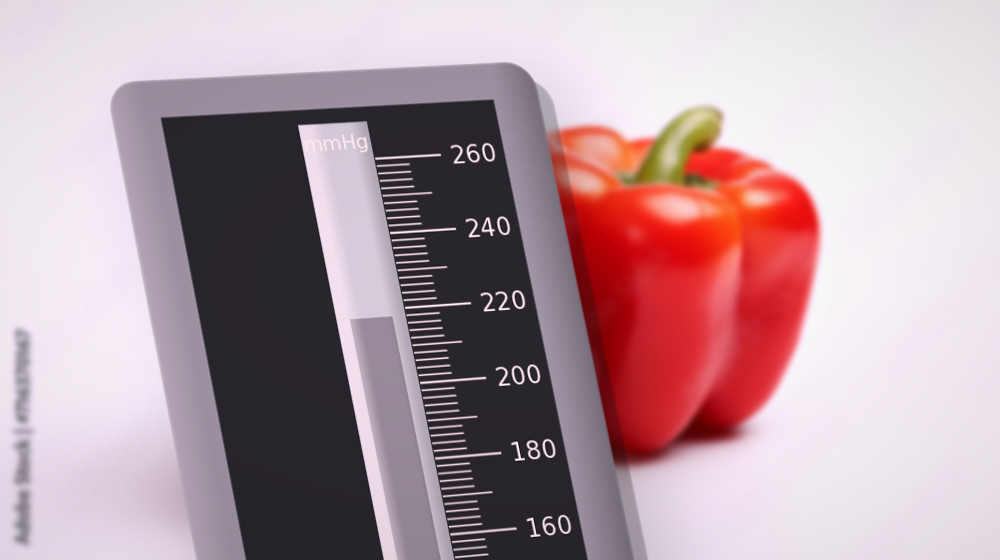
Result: 218 mmHg
